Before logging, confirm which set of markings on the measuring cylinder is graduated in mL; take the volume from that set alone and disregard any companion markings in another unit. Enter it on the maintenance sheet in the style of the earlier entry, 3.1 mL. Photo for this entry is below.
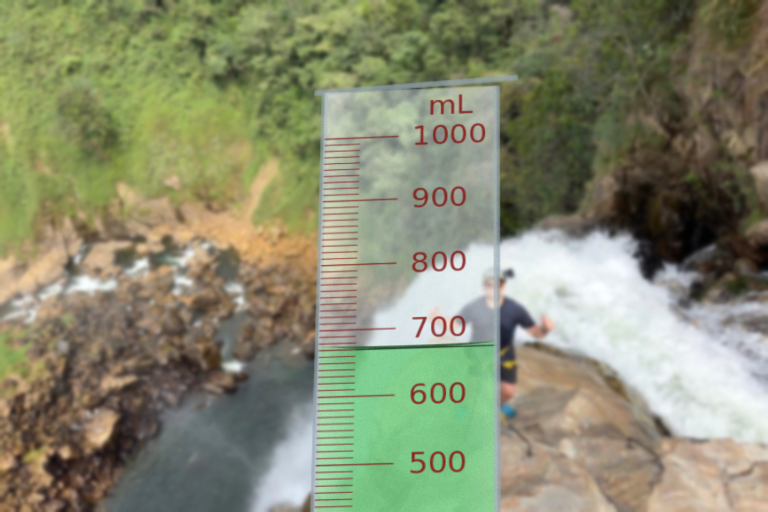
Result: 670 mL
